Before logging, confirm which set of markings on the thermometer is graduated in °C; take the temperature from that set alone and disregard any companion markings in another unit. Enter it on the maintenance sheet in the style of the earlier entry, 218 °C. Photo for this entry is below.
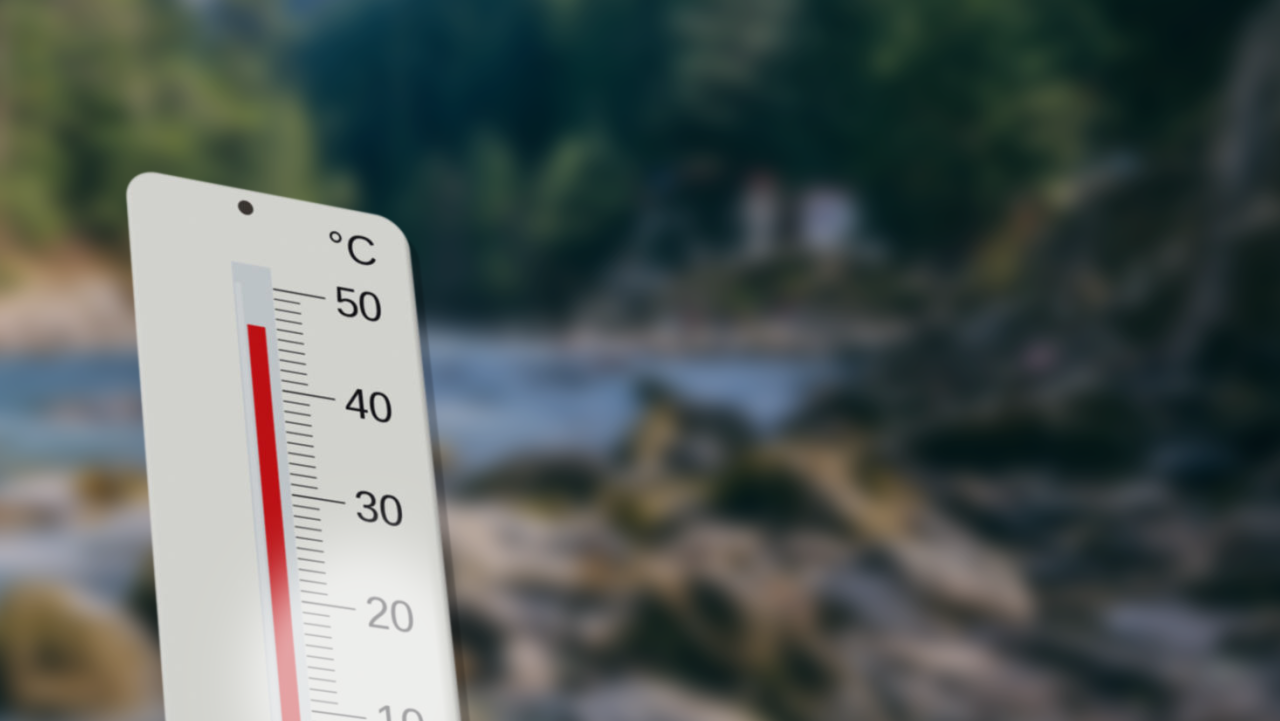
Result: 46 °C
